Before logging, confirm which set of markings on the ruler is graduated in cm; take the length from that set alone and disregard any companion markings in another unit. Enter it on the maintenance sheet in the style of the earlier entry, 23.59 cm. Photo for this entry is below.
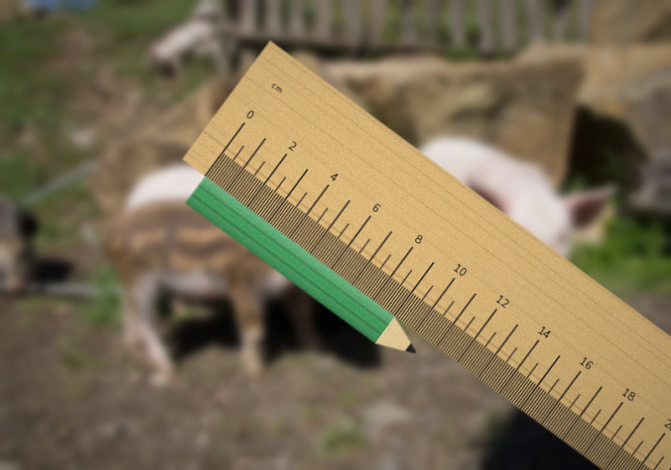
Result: 10.5 cm
